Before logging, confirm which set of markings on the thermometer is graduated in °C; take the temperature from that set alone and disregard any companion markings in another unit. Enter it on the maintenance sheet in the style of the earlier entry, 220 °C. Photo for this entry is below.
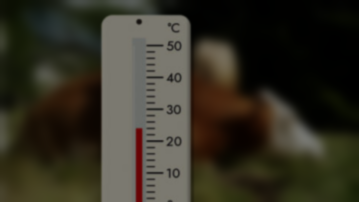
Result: 24 °C
